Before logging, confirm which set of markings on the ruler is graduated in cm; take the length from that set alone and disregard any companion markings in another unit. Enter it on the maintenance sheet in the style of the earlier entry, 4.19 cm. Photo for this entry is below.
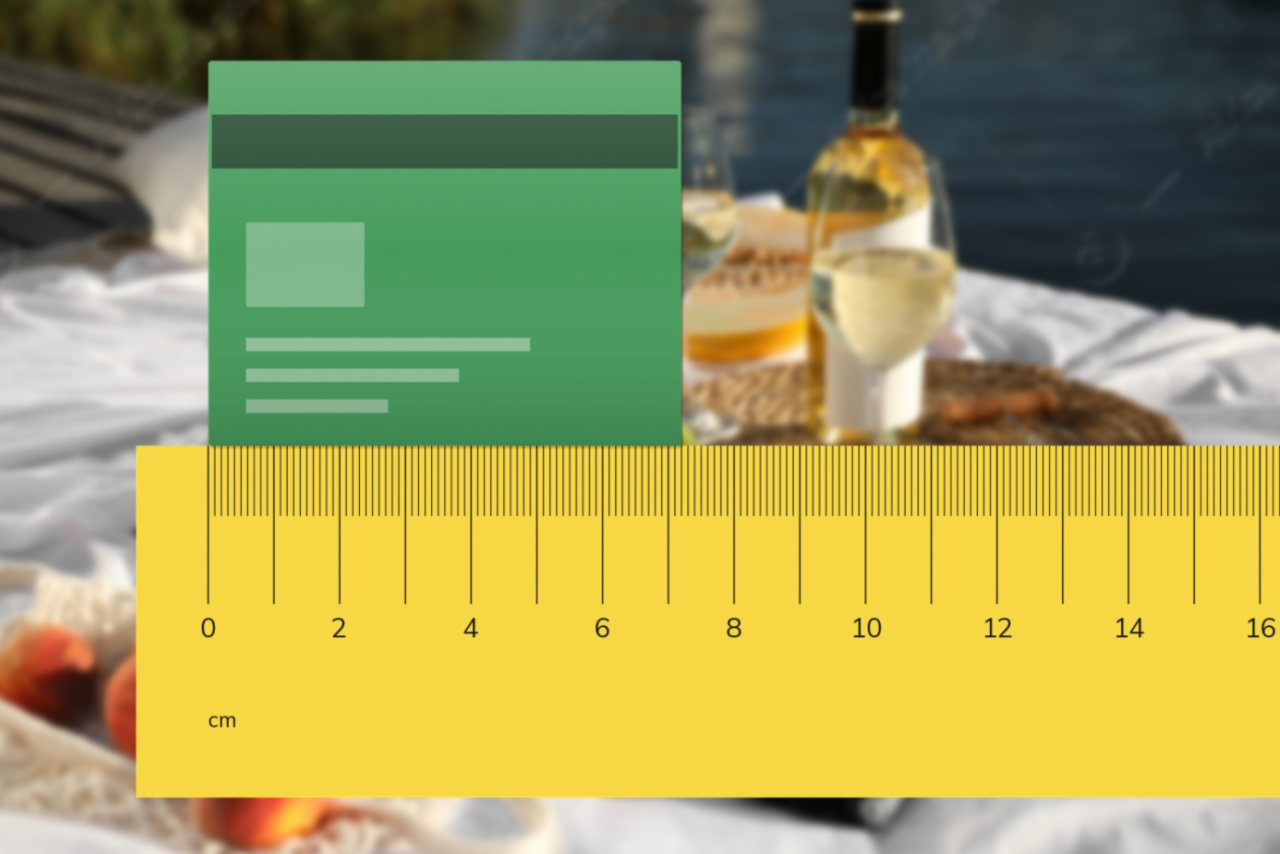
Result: 7.2 cm
